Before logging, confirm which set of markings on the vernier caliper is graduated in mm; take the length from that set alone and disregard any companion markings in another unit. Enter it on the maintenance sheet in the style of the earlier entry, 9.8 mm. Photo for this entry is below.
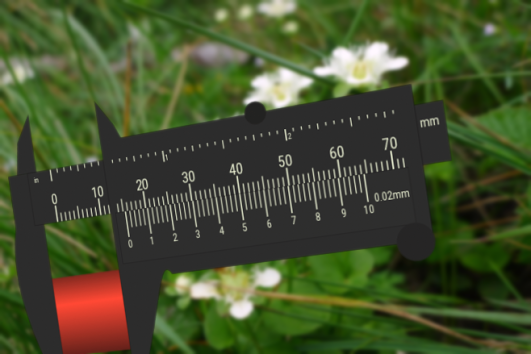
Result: 15.5 mm
